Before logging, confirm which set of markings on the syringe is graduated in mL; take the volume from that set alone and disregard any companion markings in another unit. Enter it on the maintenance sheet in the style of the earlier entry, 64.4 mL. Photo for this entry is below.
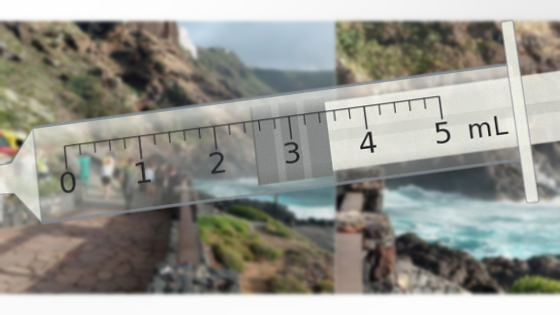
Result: 2.5 mL
